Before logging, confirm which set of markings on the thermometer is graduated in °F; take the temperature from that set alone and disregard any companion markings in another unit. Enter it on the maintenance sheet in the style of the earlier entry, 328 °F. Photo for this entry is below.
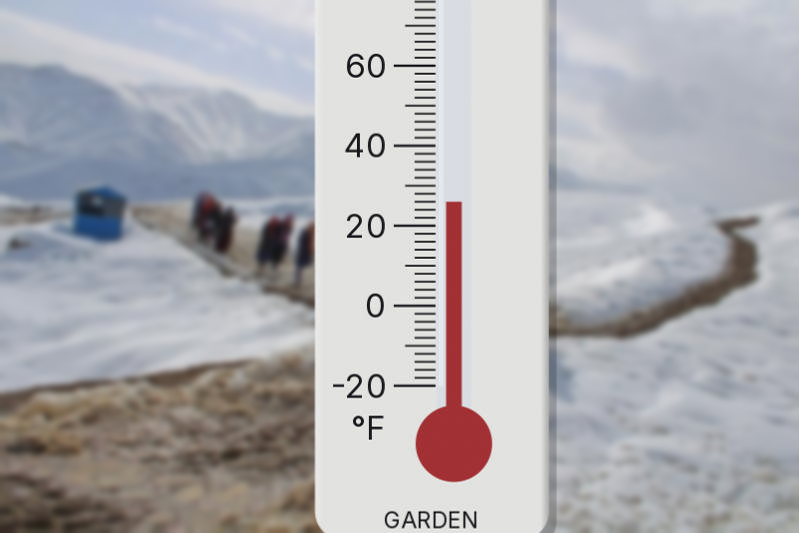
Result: 26 °F
